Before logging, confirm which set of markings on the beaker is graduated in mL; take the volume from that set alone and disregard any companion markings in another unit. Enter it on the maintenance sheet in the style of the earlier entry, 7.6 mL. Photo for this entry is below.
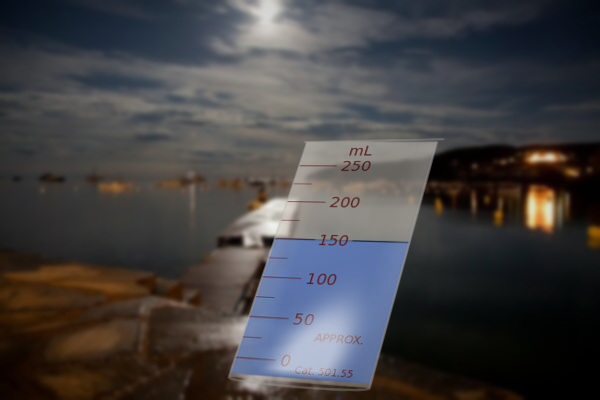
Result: 150 mL
